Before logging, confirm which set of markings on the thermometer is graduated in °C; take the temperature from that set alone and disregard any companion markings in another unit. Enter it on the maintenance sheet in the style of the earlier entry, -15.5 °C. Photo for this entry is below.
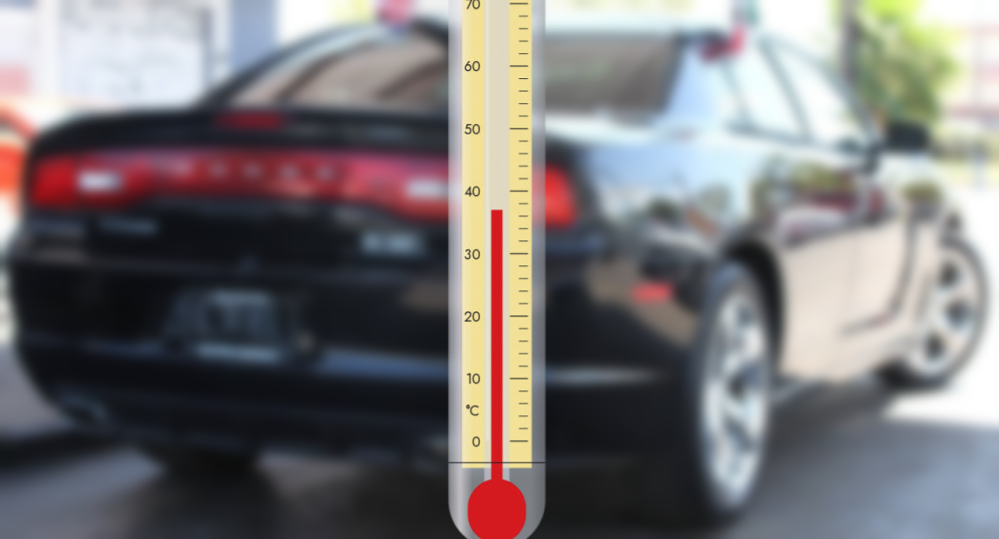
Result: 37 °C
